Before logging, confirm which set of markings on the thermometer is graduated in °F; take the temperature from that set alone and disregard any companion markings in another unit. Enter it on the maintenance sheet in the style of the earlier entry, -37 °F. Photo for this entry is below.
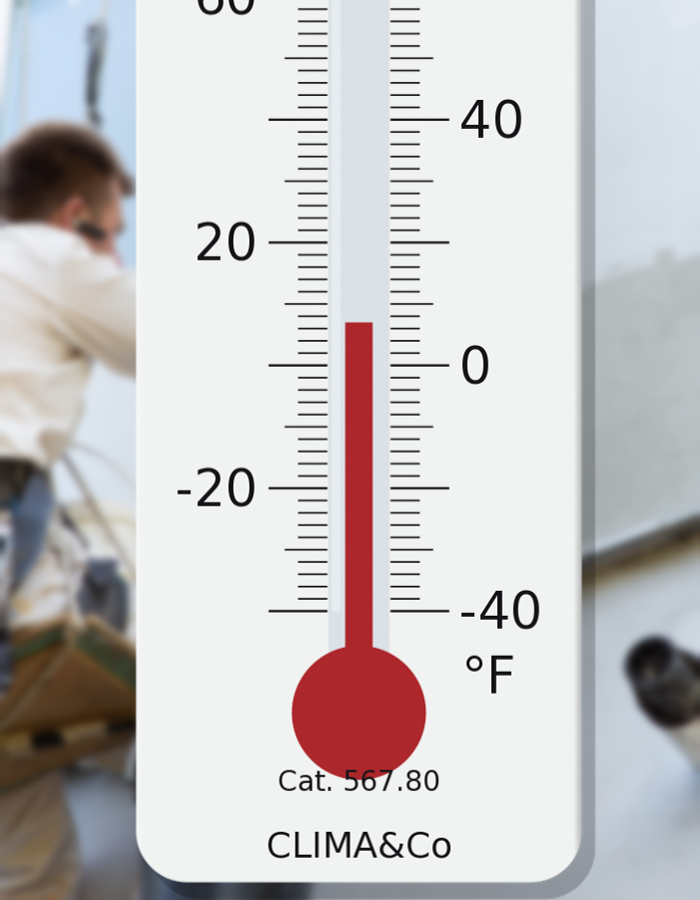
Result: 7 °F
